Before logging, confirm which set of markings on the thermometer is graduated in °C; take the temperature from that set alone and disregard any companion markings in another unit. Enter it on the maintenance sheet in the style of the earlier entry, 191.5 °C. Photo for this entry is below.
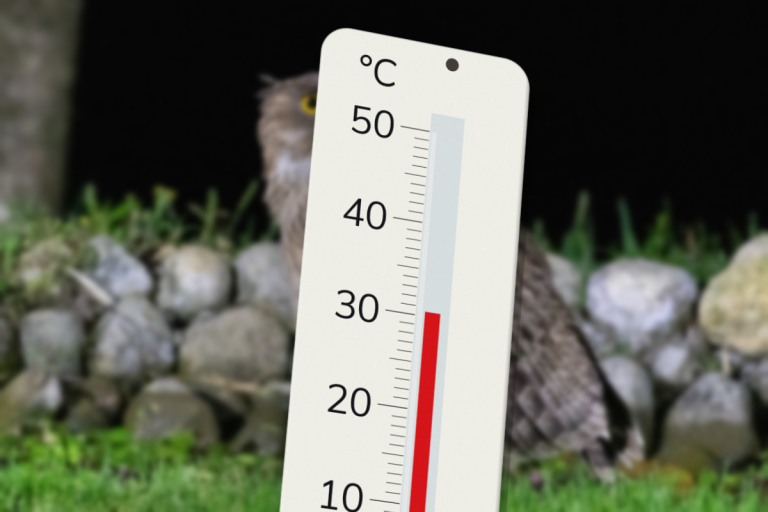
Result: 30.5 °C
